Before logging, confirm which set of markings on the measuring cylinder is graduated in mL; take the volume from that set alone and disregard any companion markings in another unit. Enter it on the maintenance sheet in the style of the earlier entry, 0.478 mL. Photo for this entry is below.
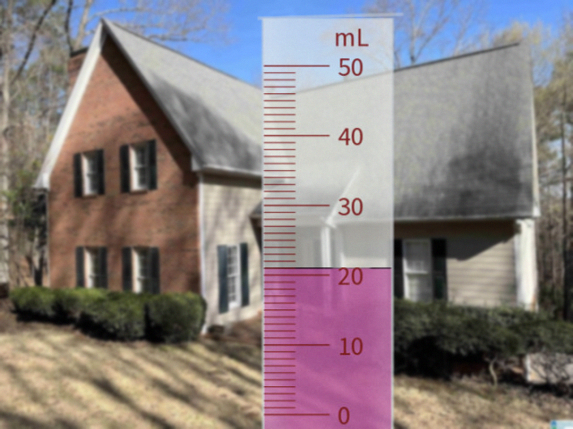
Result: 21 mL
